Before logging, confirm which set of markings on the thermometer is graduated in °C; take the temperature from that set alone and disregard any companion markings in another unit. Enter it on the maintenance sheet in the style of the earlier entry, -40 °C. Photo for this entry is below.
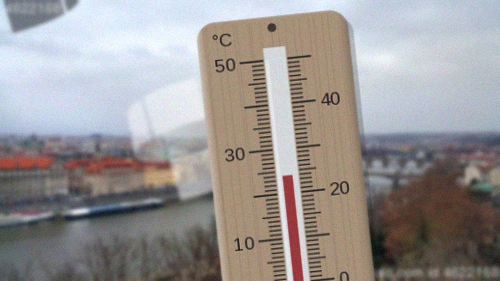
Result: 24 °C
